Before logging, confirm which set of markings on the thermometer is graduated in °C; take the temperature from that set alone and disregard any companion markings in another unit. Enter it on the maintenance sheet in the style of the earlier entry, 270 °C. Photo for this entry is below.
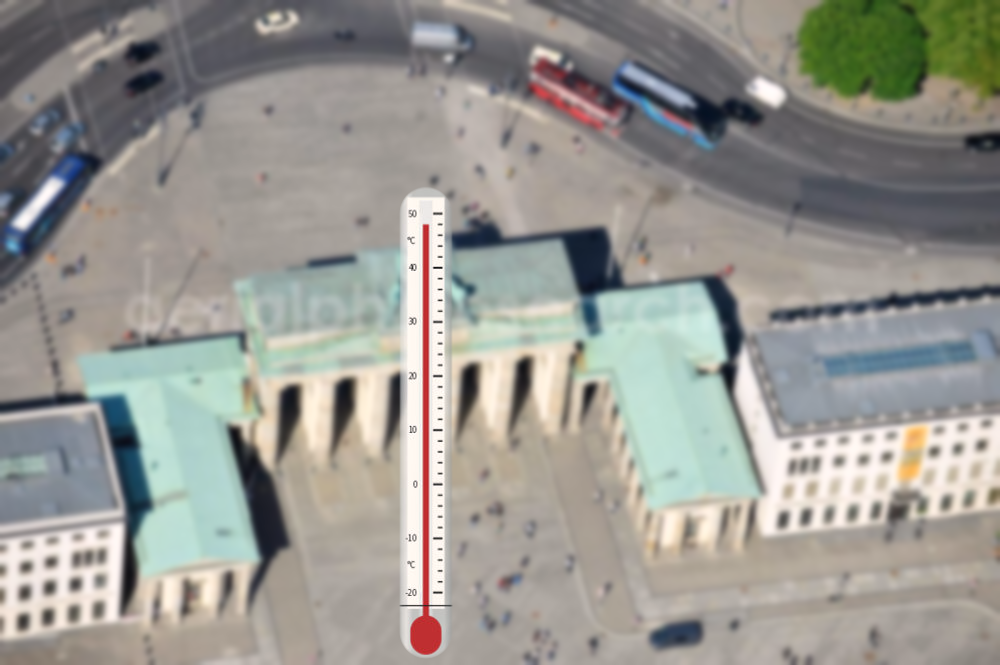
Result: 48 °C
